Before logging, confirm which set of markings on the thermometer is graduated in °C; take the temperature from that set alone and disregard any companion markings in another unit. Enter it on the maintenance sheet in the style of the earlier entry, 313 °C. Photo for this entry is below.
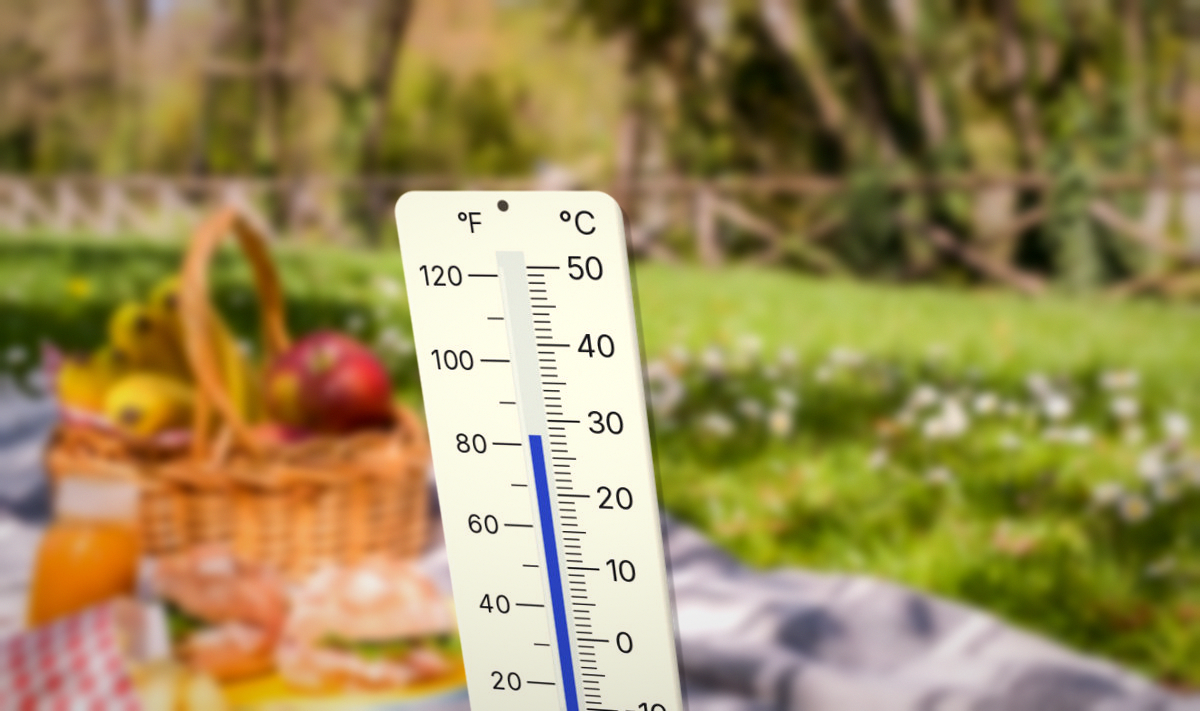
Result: 28 °C
